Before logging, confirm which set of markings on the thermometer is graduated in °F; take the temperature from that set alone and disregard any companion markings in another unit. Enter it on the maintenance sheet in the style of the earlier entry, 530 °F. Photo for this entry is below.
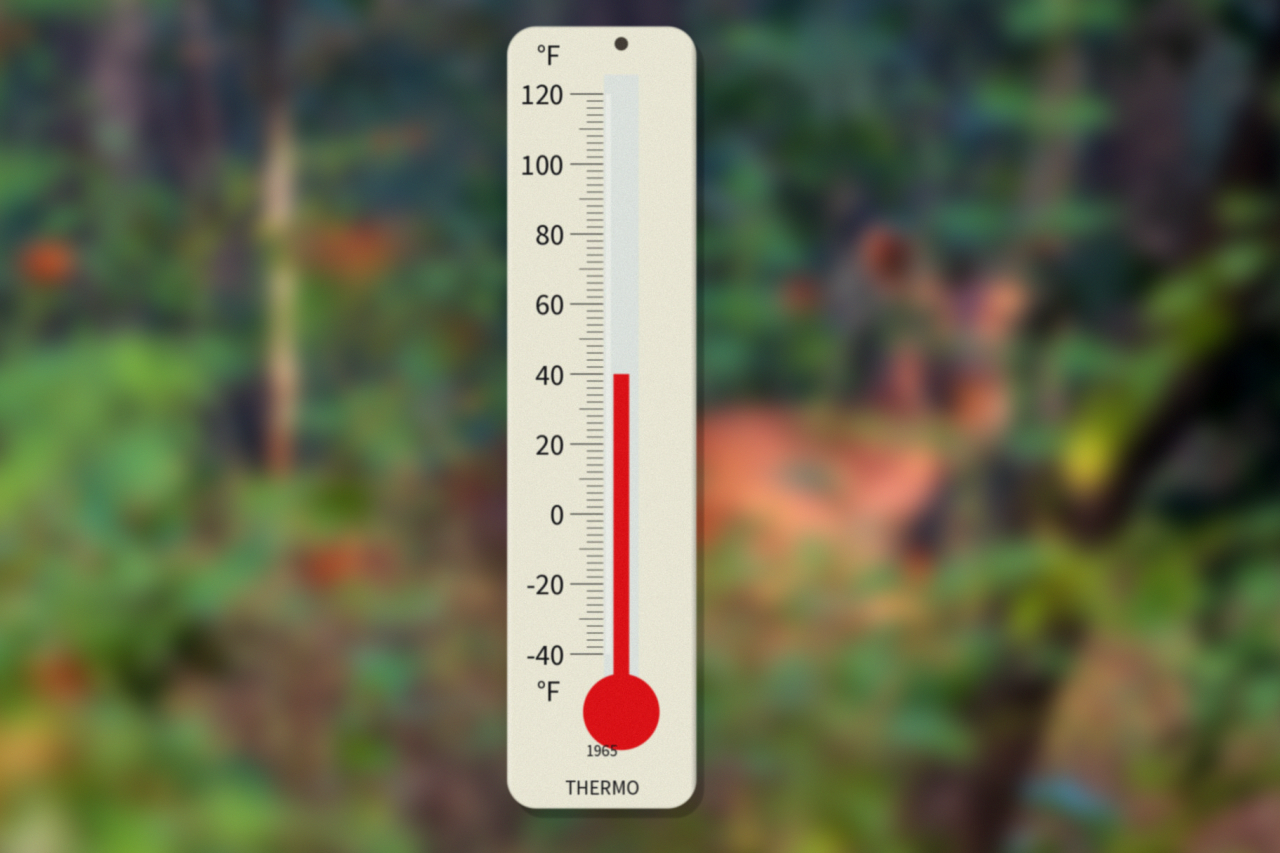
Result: 40 °F
